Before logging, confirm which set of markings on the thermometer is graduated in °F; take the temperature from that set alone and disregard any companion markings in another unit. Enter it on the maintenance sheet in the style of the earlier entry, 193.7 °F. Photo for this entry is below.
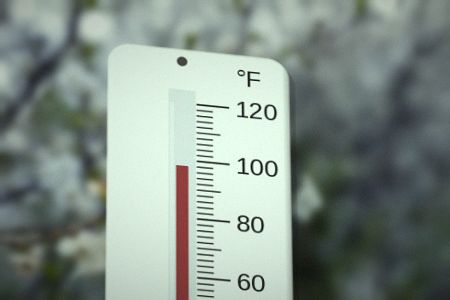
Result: 98 °F
